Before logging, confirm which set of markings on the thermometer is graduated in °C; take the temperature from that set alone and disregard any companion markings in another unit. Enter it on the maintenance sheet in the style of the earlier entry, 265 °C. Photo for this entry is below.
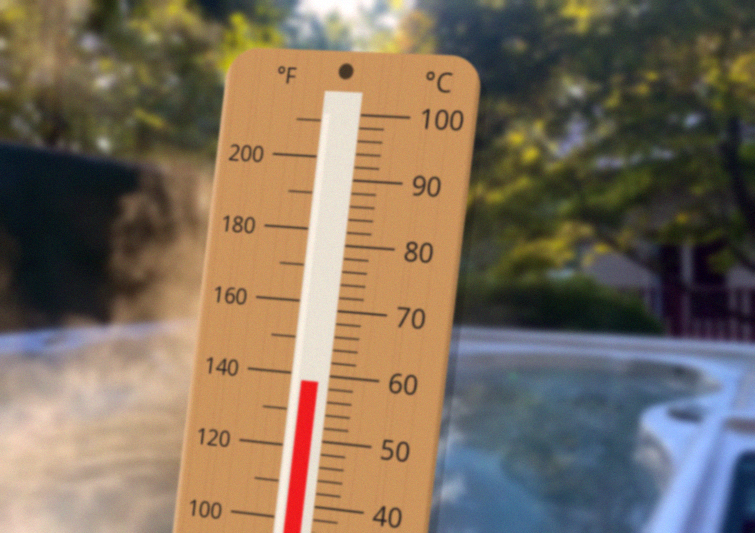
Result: 59 °C
